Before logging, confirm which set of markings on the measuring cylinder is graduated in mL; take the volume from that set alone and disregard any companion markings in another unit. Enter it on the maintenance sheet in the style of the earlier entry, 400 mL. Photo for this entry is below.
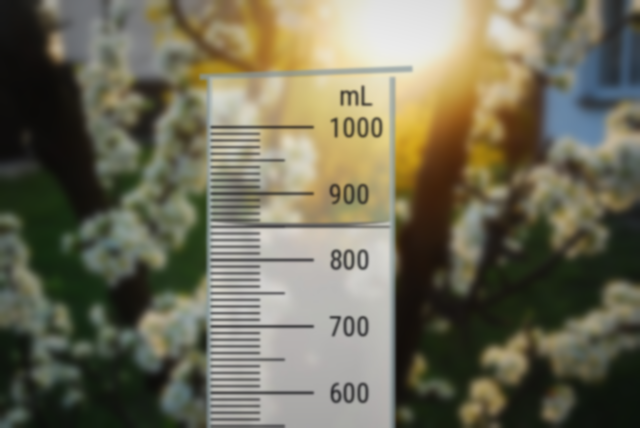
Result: 850 mL
